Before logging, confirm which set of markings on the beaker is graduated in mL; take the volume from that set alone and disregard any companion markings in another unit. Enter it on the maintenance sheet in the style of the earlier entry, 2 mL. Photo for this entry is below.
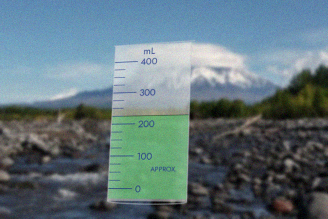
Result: 225 mL
